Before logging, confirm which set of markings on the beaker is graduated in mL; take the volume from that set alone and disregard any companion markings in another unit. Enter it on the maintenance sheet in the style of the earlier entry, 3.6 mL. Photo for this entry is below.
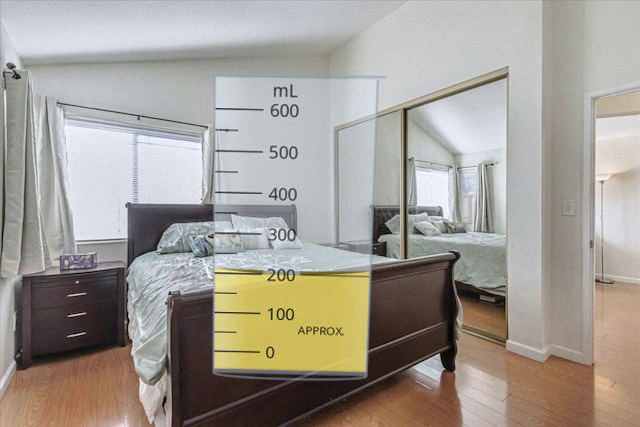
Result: 200 mL
